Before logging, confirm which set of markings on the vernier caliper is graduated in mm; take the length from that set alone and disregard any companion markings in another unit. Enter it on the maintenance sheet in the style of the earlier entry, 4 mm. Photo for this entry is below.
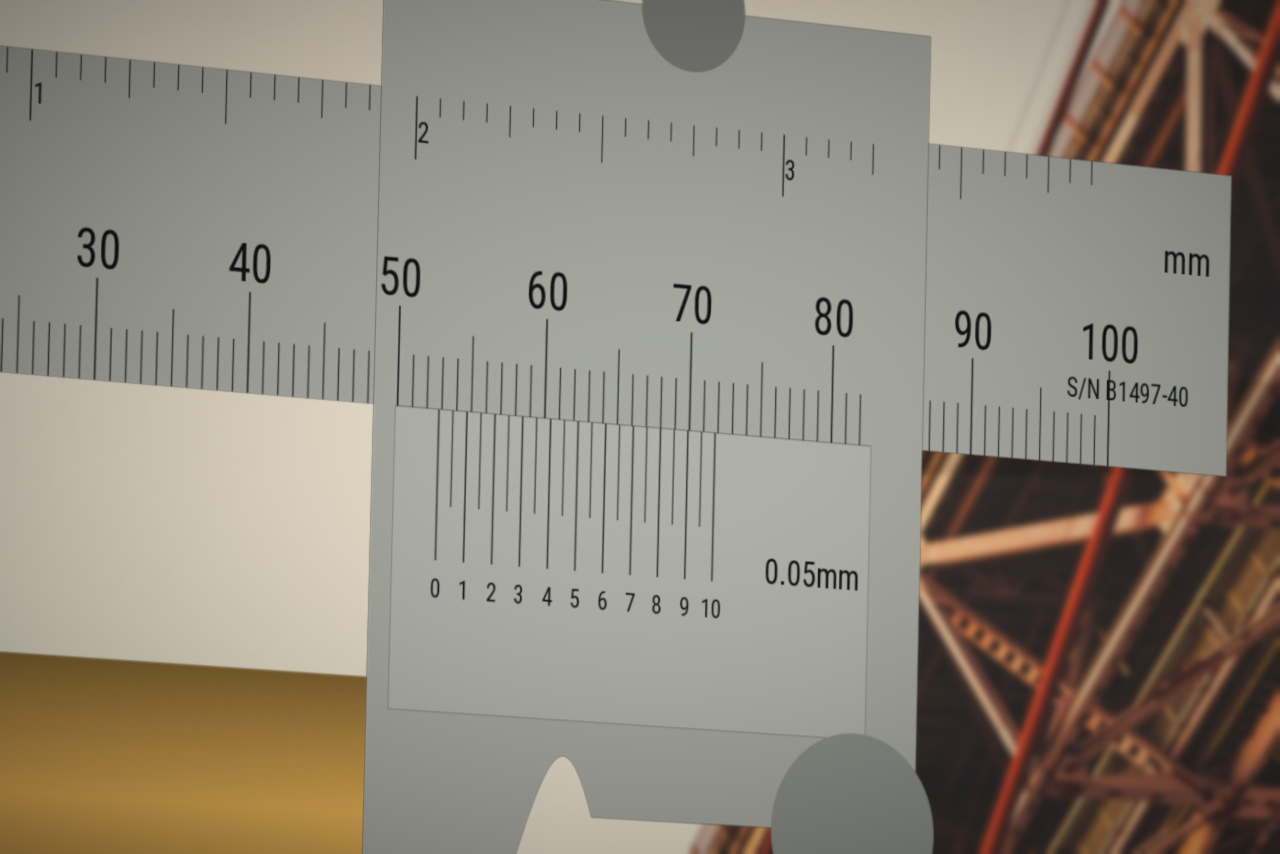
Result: 52.8 mm
